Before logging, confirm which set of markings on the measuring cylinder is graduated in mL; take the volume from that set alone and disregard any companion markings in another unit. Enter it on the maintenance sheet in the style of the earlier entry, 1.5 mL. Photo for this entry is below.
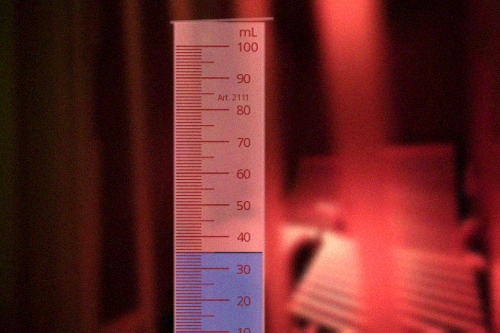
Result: 35 mL
